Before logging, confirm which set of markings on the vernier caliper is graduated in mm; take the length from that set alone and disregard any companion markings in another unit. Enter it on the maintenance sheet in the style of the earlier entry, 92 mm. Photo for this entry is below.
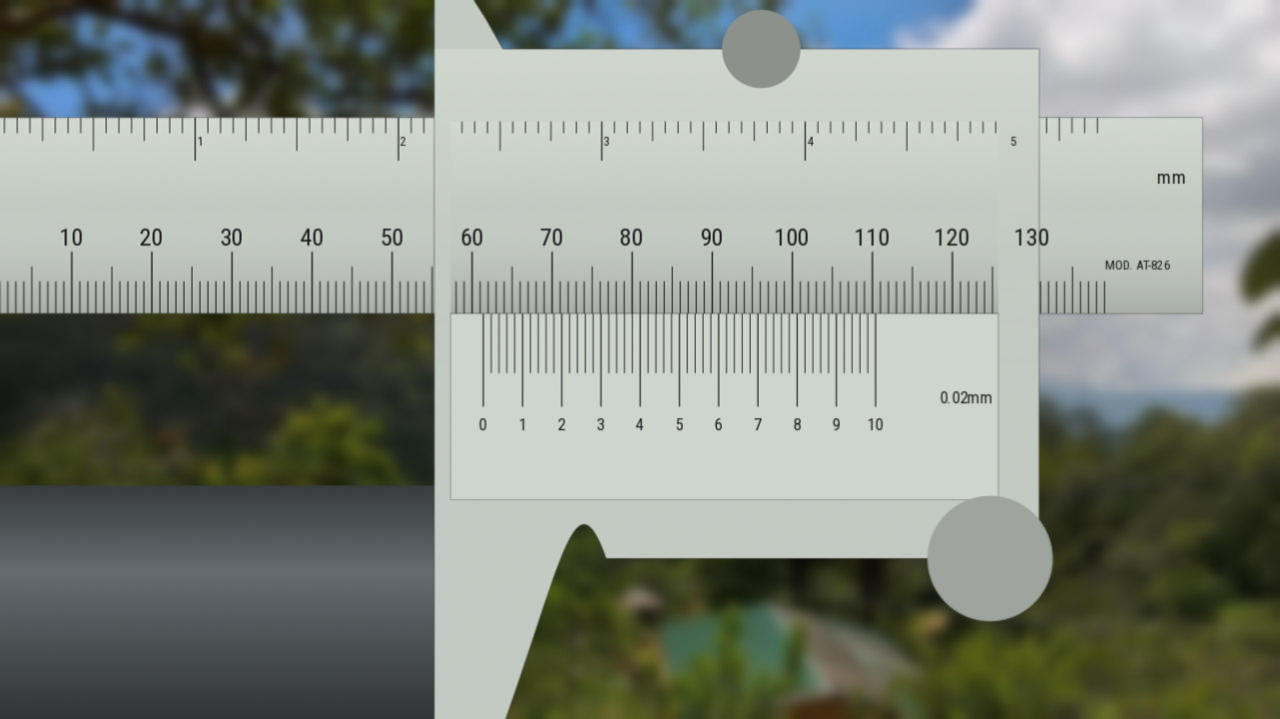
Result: 61.4 mm
